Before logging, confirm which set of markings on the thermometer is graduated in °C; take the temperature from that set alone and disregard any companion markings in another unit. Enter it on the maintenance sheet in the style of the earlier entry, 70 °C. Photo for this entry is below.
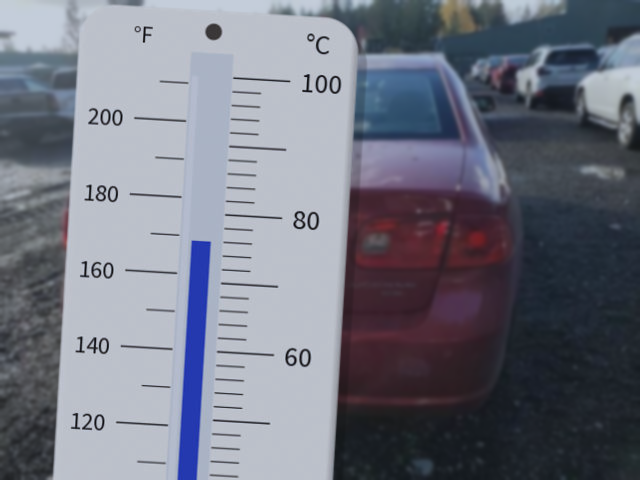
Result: 76 °C
